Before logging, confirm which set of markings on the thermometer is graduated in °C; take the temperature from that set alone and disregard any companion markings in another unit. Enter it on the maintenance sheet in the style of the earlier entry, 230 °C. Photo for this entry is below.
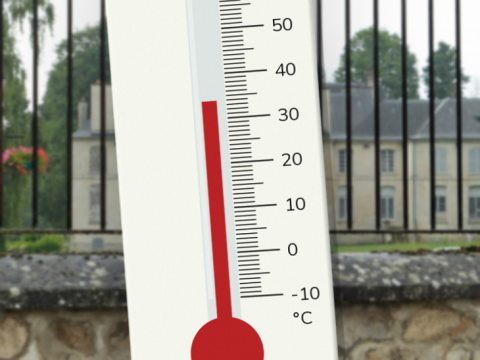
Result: 34 °C
